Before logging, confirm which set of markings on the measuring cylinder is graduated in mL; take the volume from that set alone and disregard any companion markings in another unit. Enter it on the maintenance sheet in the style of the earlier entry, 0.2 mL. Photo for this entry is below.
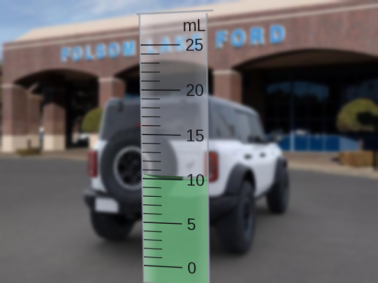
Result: 10 mL
